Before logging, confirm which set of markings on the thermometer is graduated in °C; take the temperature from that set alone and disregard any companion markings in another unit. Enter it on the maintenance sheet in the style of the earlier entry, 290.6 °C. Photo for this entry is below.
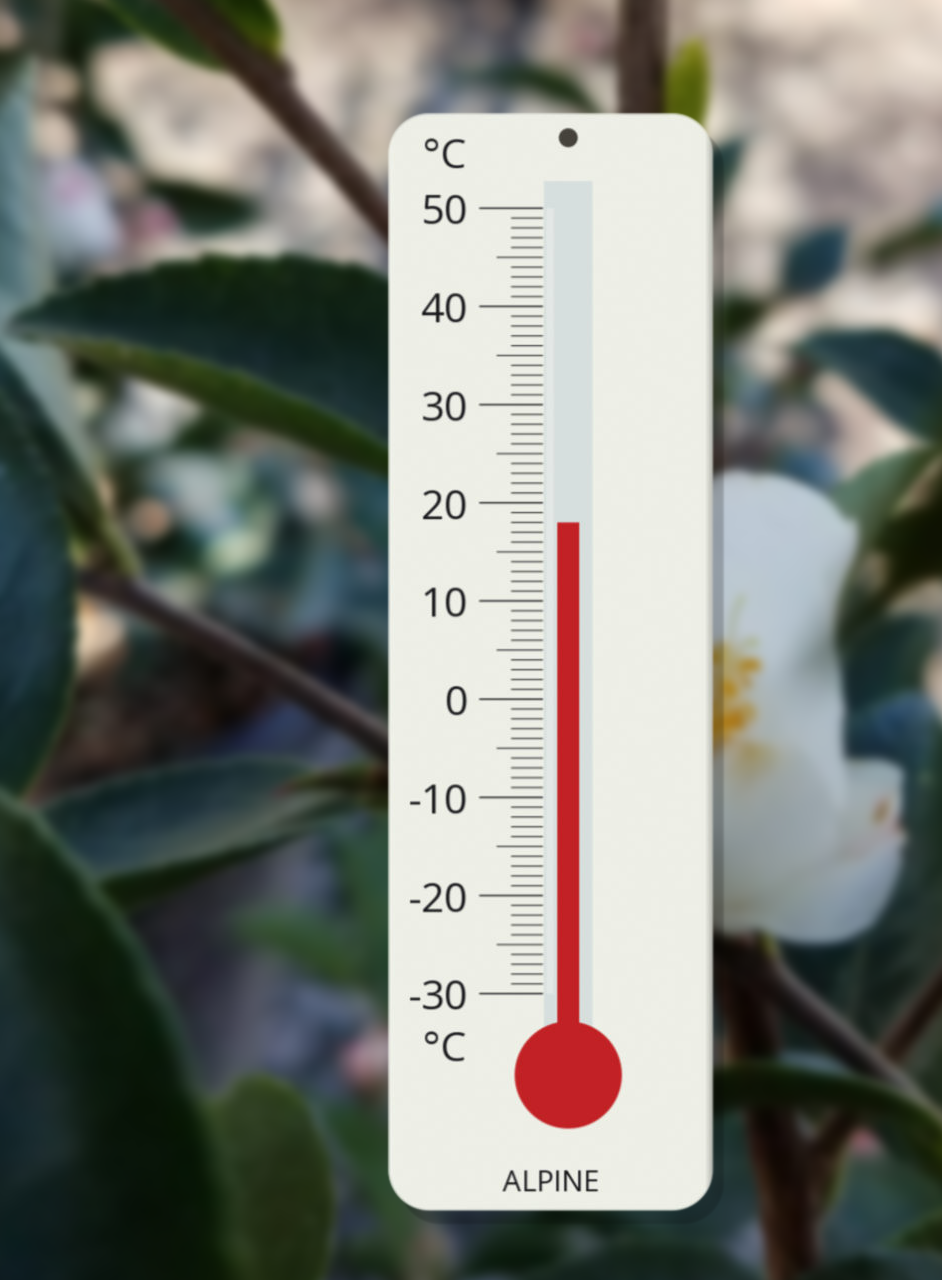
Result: 18 °C
